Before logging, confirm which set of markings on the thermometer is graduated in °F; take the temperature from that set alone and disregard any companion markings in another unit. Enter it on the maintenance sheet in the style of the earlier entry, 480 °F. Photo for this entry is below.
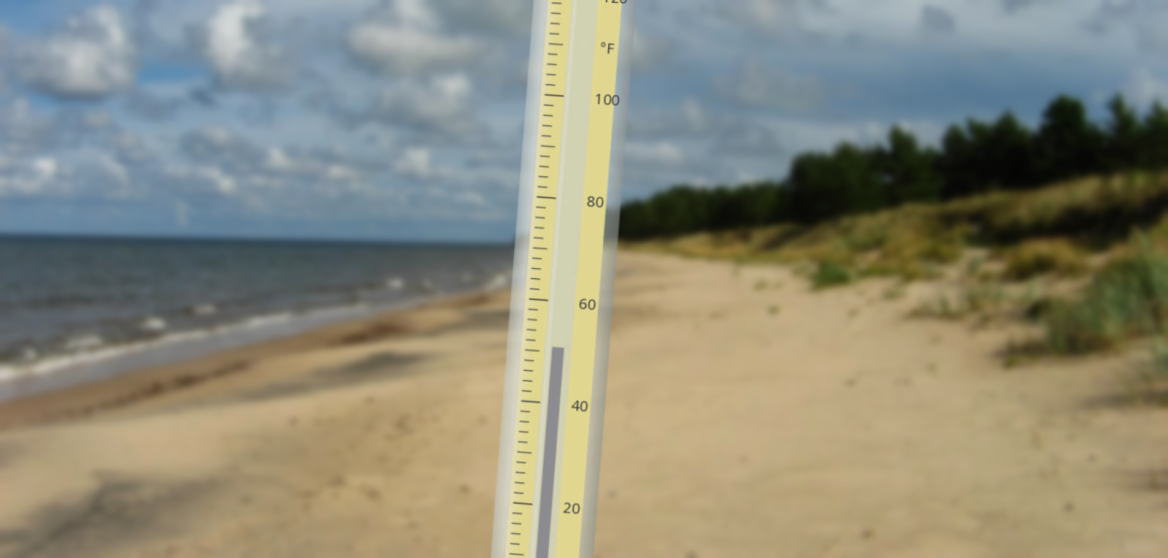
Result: 51 °F
